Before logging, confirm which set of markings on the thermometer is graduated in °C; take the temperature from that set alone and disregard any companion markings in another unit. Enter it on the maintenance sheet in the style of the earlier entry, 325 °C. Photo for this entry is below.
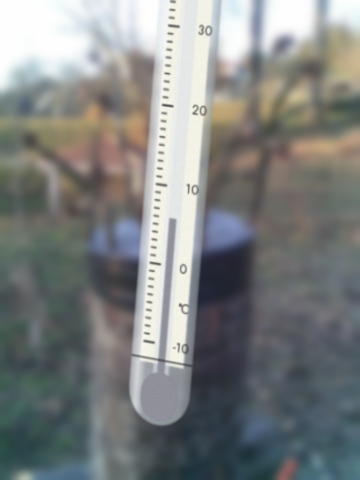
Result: 6 °C
